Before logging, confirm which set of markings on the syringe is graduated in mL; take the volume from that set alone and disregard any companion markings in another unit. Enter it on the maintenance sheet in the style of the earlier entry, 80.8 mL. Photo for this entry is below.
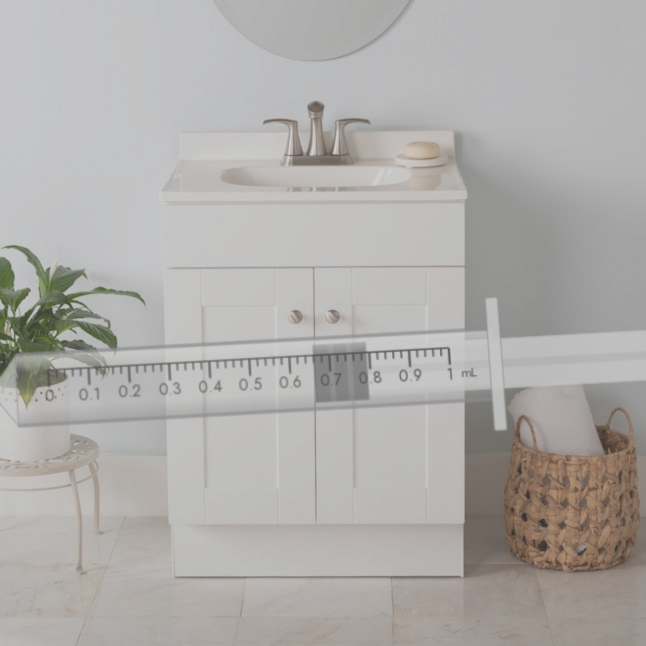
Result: 0.66 mL
